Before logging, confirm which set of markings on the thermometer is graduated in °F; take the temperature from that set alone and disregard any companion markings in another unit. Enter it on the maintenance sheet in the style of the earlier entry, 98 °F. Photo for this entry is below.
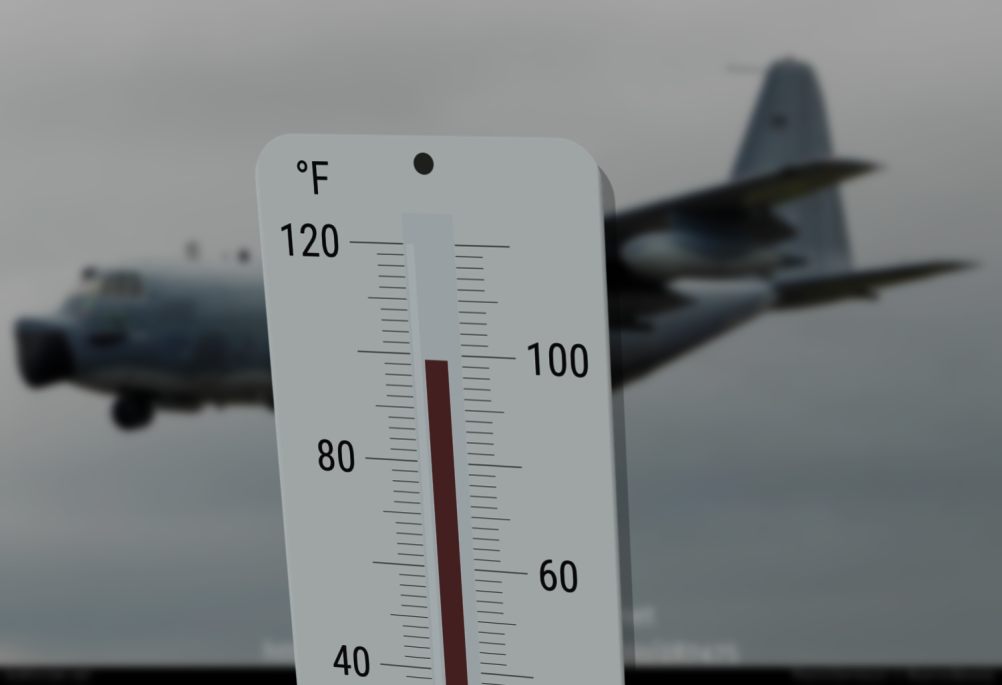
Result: 99 °F
